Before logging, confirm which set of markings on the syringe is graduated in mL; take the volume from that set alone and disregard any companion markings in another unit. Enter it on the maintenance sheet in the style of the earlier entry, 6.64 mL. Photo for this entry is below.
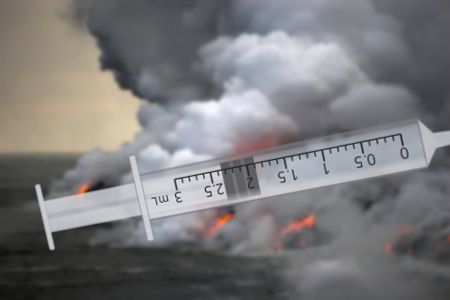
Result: 1.9 mL
